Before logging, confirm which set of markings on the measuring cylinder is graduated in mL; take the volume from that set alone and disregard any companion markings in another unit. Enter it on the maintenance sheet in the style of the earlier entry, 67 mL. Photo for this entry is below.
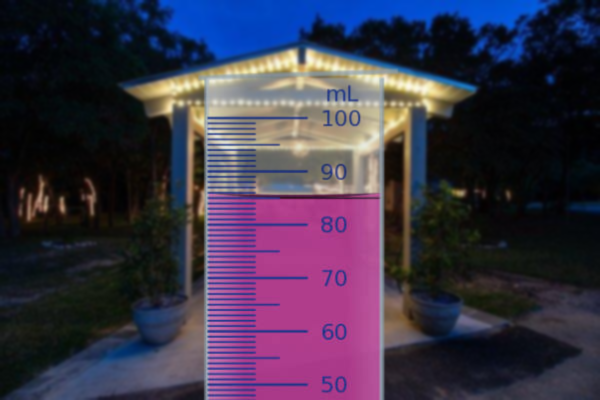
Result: 85 mL
